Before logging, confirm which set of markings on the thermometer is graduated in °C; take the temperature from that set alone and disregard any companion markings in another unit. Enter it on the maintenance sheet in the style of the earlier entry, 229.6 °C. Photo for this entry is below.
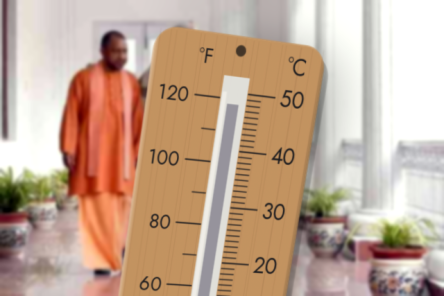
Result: 48 °C
